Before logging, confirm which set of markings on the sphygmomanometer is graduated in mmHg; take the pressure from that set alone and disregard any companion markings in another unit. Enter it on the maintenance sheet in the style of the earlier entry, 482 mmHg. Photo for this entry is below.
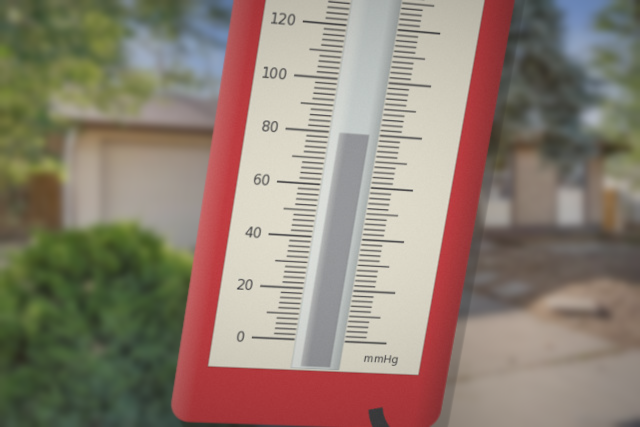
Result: 80 mmHg
